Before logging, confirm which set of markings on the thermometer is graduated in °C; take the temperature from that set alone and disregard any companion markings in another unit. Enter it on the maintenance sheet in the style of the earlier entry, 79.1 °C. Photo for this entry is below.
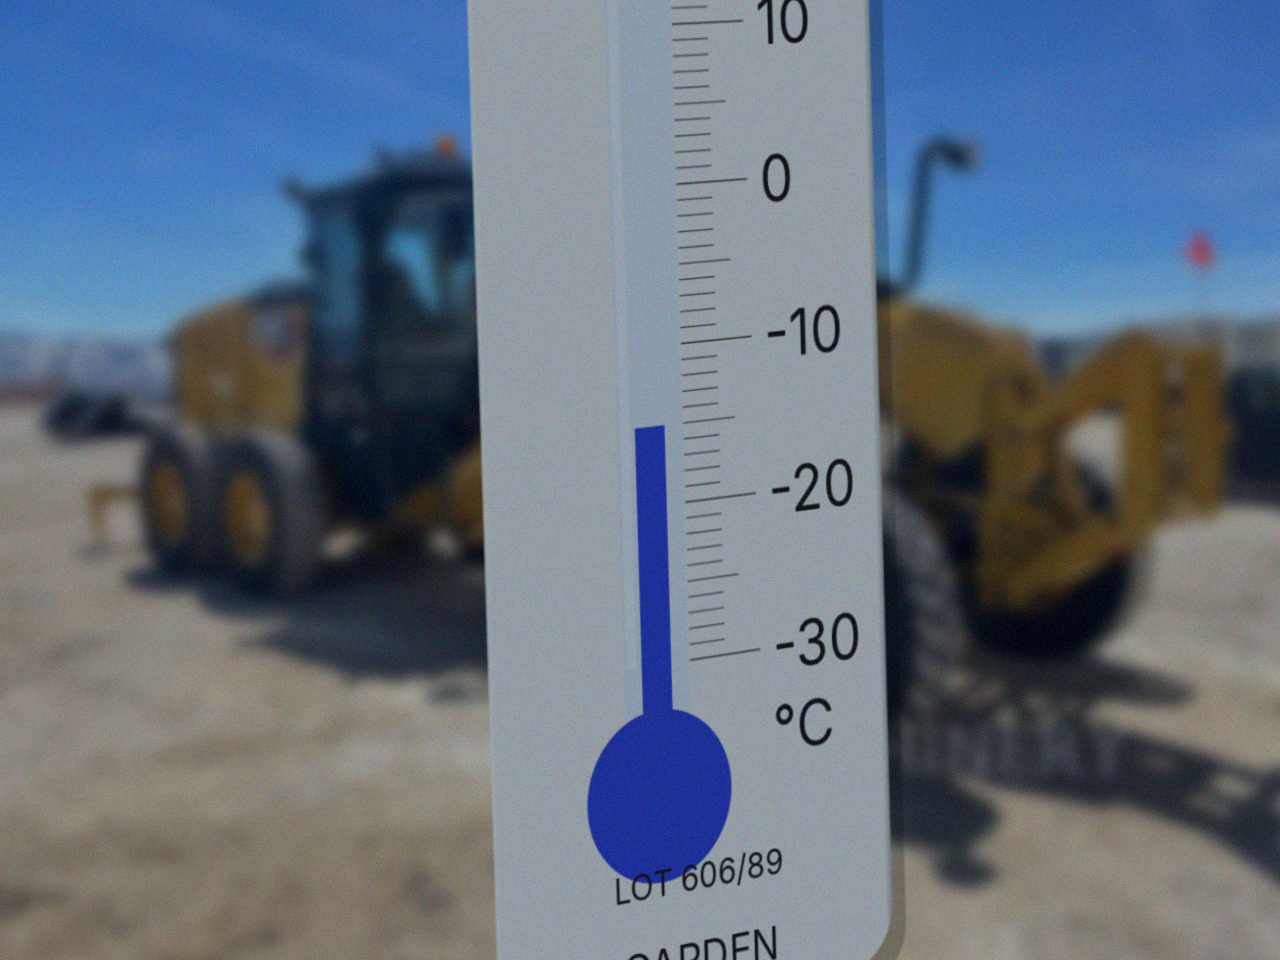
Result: -15 °C
